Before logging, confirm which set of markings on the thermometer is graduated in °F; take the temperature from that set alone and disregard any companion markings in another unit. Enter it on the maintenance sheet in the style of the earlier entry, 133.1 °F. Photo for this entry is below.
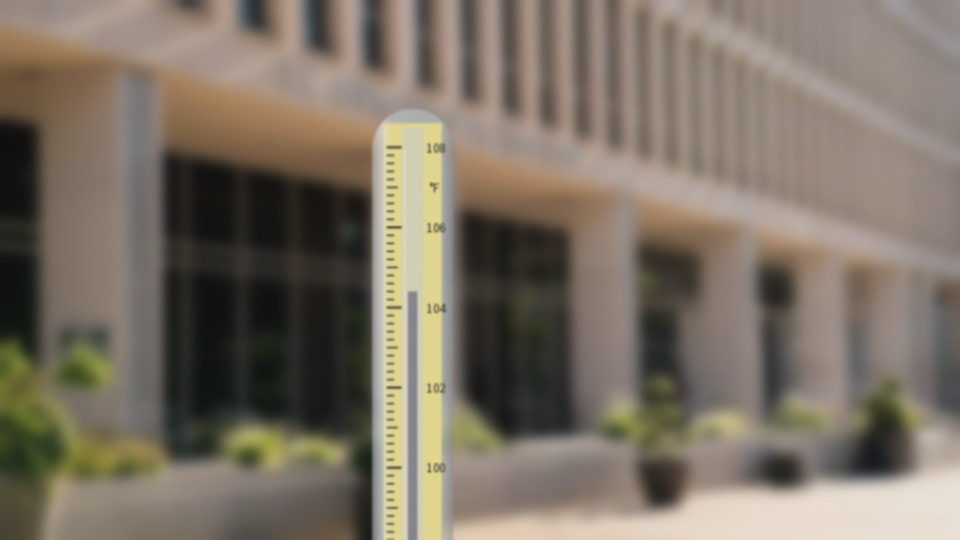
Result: 104.4 °F
